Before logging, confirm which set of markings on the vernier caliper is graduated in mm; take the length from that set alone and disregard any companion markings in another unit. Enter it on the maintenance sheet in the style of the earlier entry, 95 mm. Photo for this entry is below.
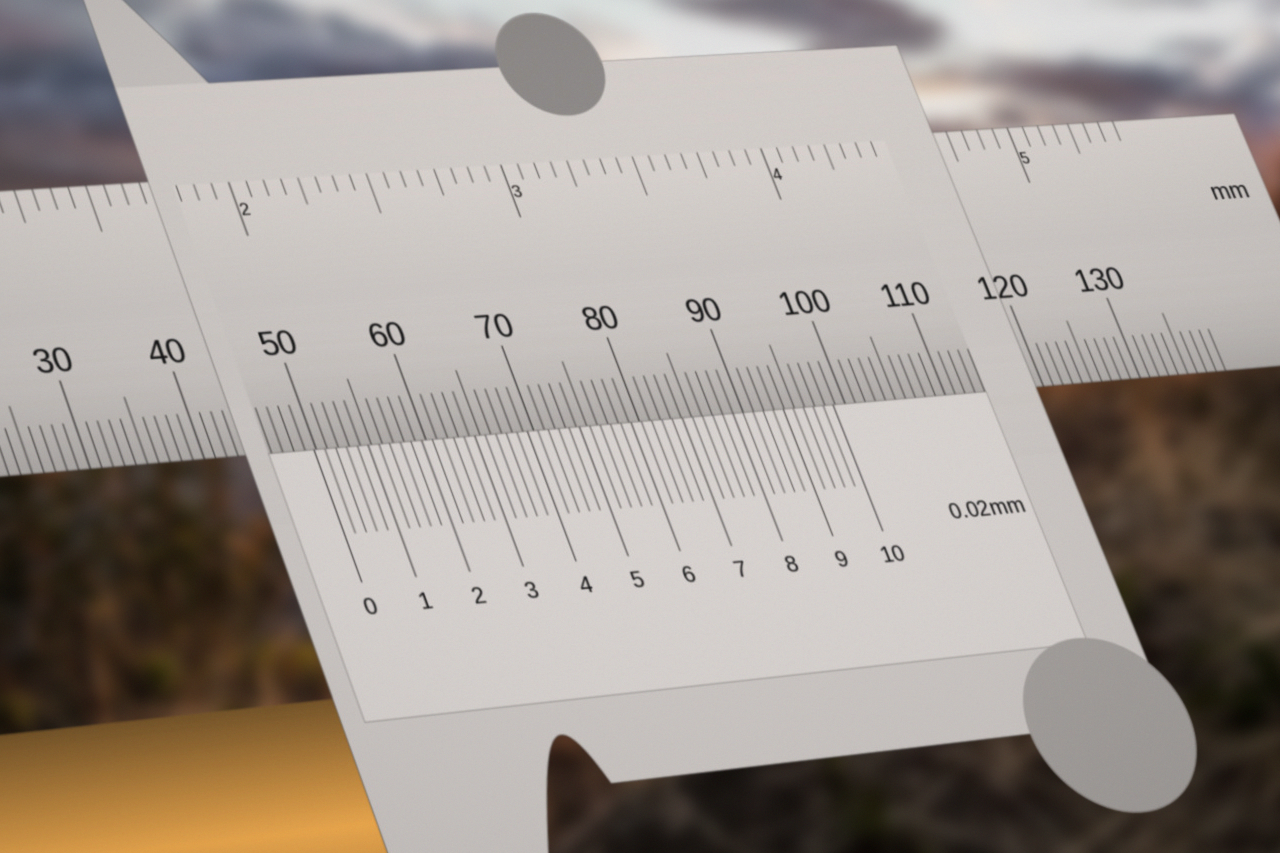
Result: 49.8 mm
